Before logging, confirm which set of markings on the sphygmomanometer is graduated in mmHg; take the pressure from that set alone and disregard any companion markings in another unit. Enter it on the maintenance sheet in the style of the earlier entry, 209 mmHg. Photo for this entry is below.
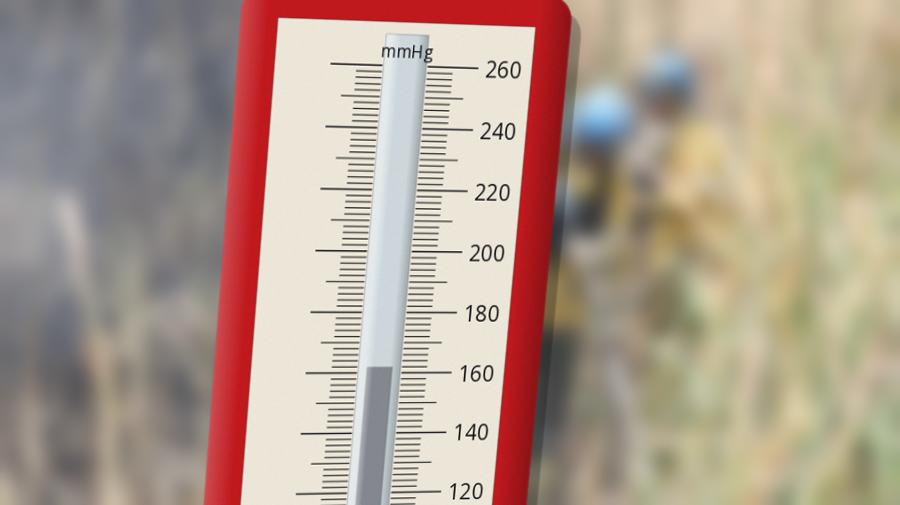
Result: 162 mmHg
